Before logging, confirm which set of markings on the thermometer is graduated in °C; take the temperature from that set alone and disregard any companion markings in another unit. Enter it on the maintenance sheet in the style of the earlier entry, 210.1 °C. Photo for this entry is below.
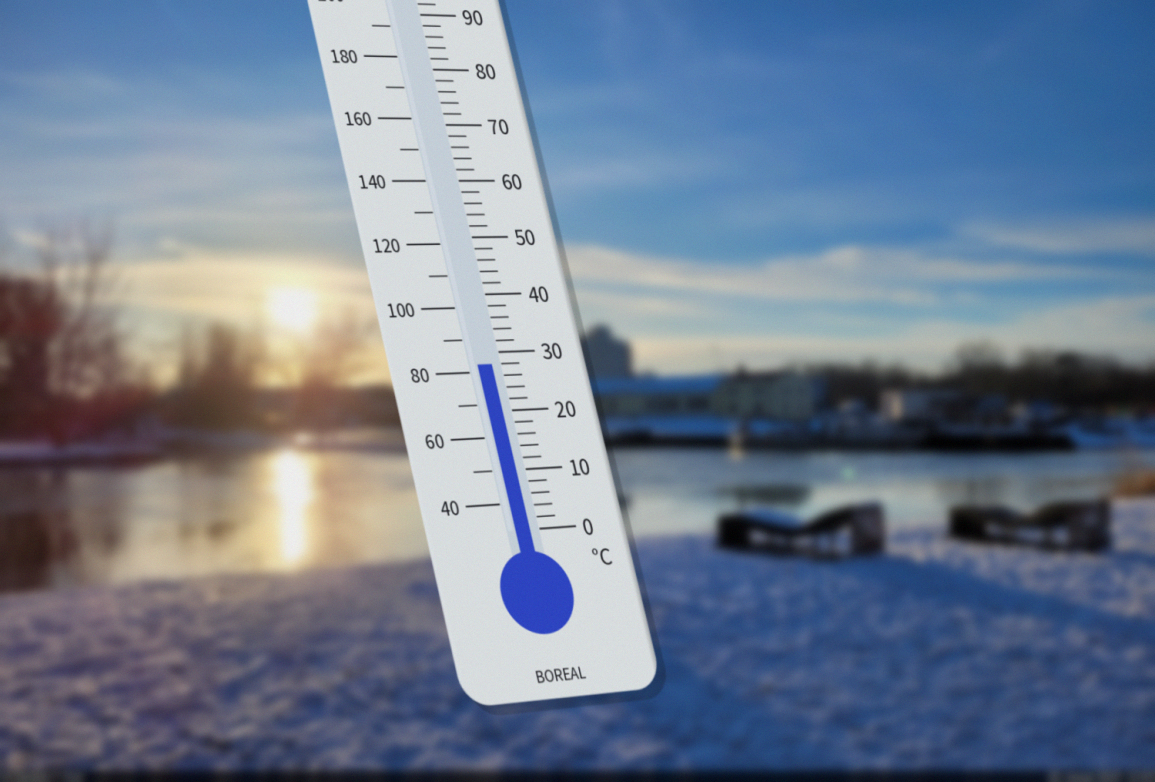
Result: 28 °C
